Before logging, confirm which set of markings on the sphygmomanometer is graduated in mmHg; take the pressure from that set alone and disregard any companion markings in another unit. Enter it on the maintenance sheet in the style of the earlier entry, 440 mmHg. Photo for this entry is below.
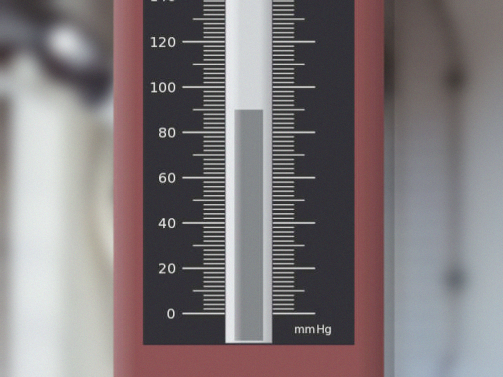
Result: 90 mmHg
